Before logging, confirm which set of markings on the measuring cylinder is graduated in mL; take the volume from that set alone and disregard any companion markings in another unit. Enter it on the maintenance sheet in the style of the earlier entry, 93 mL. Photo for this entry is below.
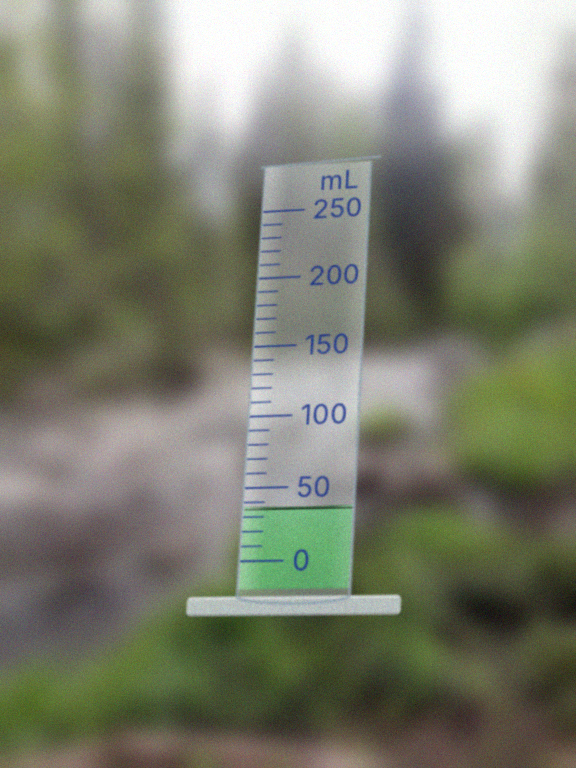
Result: 35 mL
